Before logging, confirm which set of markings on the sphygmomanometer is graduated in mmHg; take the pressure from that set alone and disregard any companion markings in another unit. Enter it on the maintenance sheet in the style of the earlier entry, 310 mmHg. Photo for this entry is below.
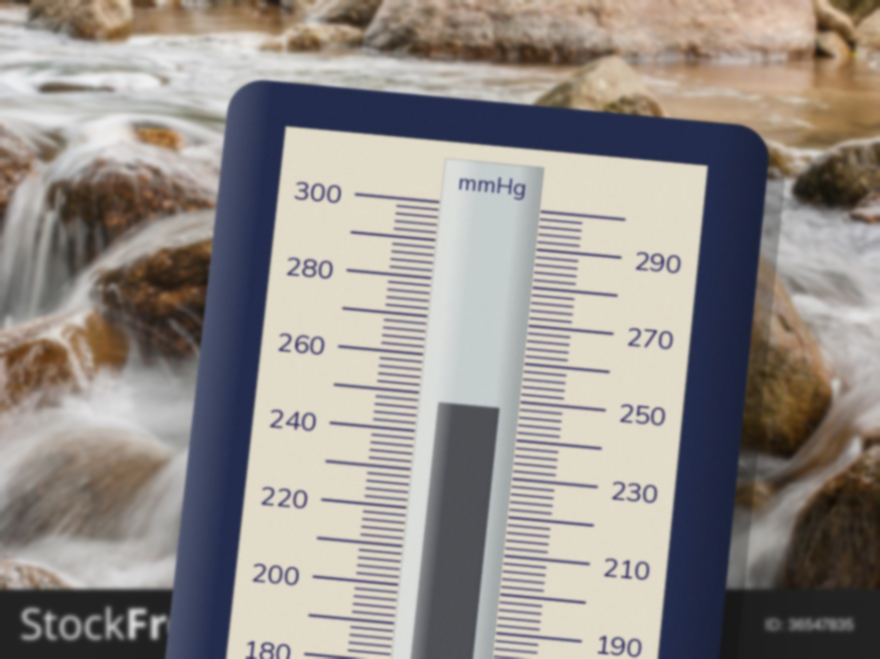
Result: 248 mmHg
